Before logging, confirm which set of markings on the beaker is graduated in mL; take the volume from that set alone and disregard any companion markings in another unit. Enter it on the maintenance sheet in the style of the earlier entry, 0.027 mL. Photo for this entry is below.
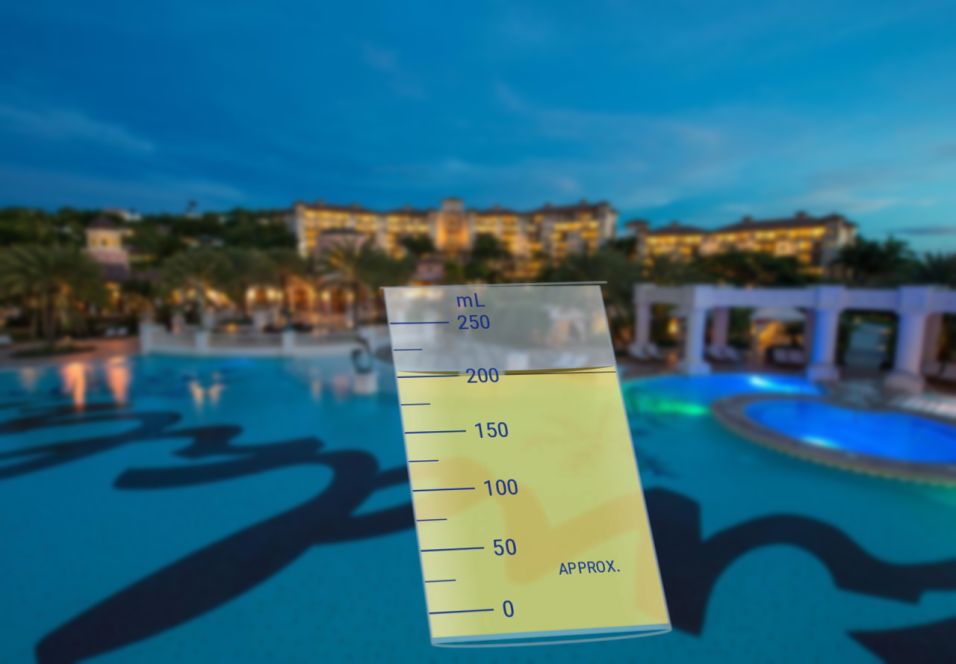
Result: 200 mL
